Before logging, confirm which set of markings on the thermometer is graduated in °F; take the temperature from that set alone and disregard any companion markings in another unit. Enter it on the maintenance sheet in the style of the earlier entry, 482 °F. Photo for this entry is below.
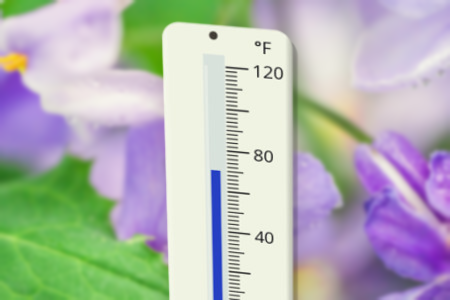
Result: 70 °F
